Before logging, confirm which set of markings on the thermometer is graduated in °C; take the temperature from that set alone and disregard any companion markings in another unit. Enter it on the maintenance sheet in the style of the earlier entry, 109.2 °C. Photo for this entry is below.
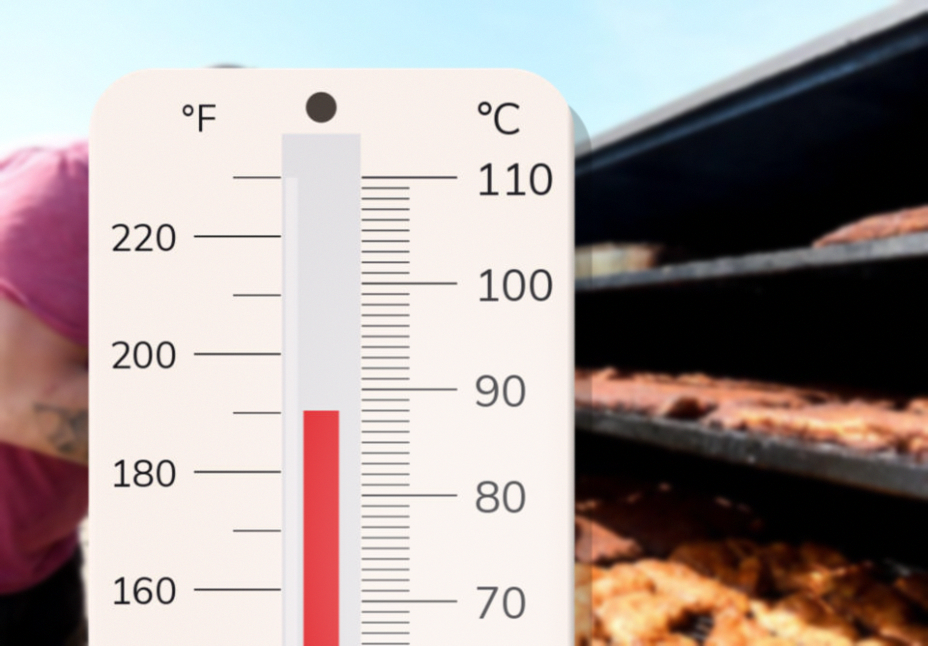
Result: 88 °C
